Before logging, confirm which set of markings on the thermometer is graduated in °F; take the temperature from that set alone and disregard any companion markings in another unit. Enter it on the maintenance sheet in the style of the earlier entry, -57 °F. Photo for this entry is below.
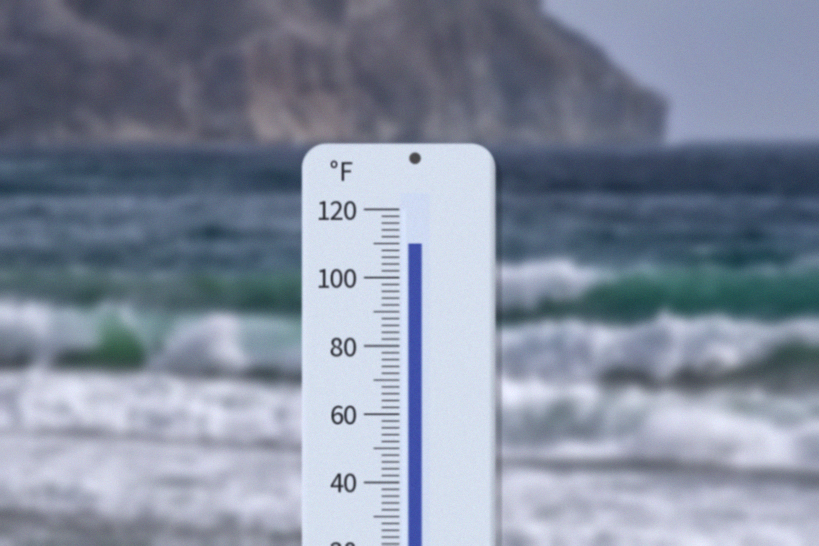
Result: 110 °F
